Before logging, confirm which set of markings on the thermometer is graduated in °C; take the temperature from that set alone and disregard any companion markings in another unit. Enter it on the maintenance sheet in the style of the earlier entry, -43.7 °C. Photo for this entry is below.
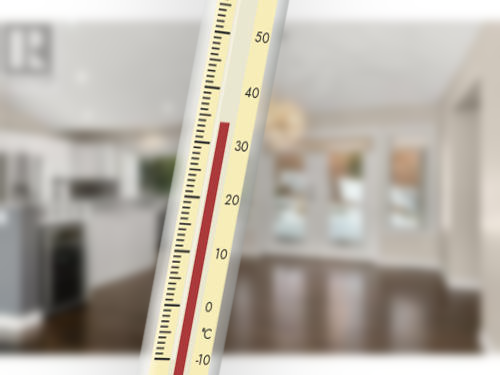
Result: 34 °C
